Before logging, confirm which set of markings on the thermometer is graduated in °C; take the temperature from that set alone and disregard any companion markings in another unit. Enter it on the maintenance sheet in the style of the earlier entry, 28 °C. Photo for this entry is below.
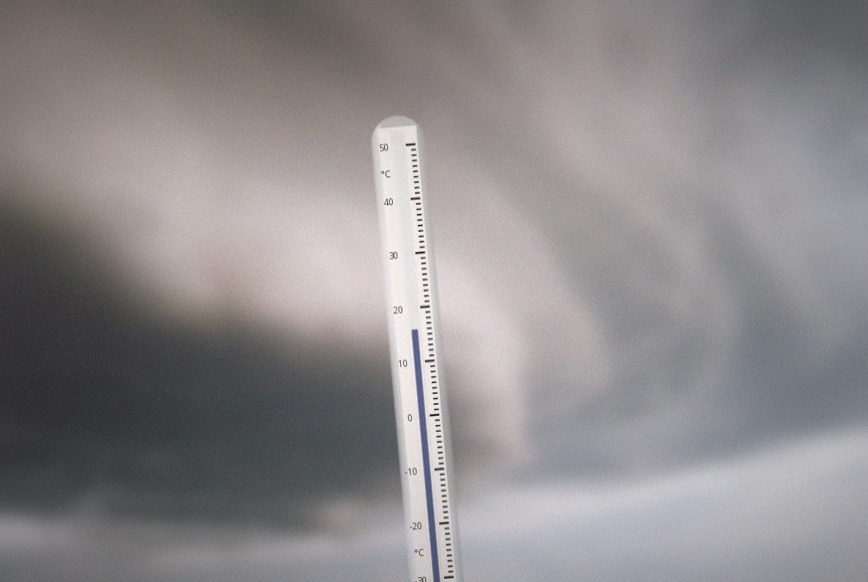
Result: 16 °C
